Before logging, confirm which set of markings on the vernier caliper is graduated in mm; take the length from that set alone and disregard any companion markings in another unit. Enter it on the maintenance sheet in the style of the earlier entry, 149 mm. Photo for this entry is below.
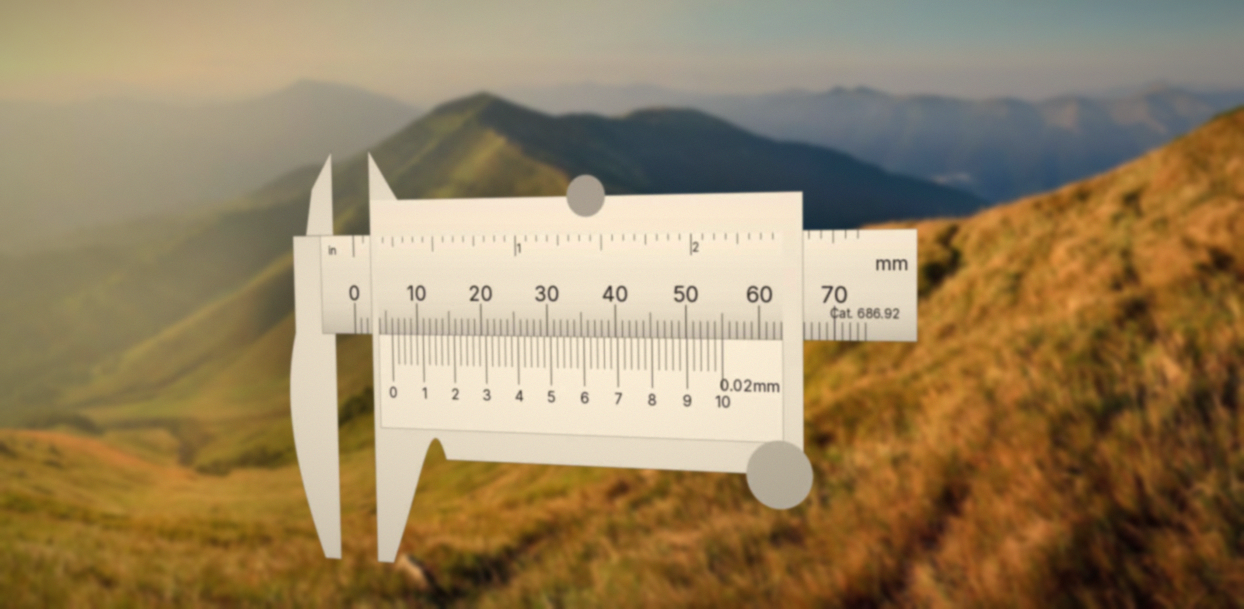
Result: 6.0 mm
